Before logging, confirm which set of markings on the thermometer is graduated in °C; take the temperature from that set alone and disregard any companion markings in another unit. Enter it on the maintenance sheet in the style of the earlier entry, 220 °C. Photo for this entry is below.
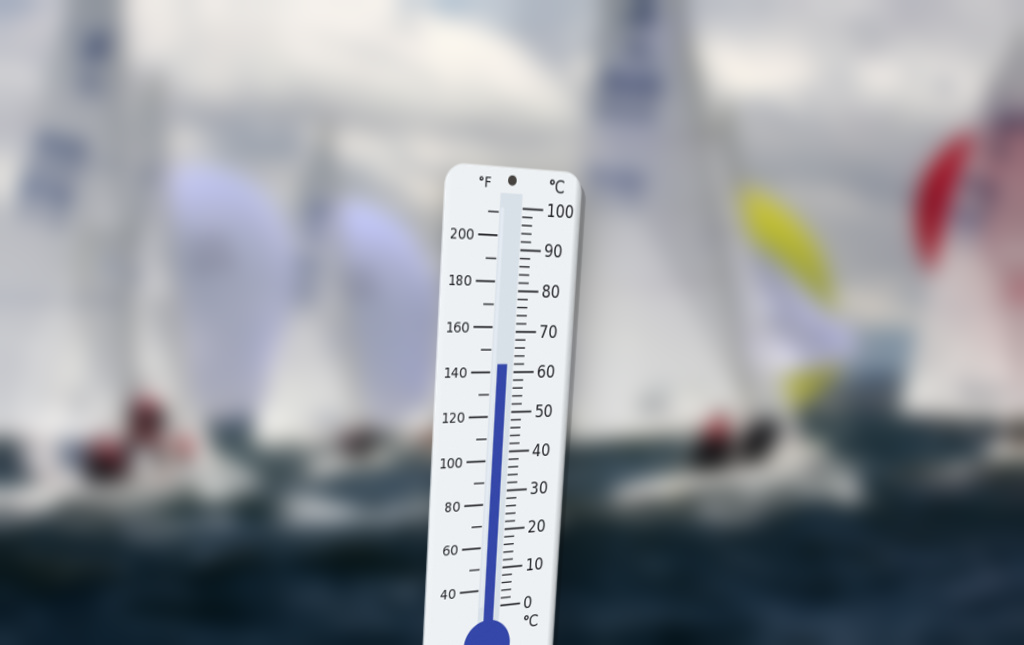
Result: 62 °C
